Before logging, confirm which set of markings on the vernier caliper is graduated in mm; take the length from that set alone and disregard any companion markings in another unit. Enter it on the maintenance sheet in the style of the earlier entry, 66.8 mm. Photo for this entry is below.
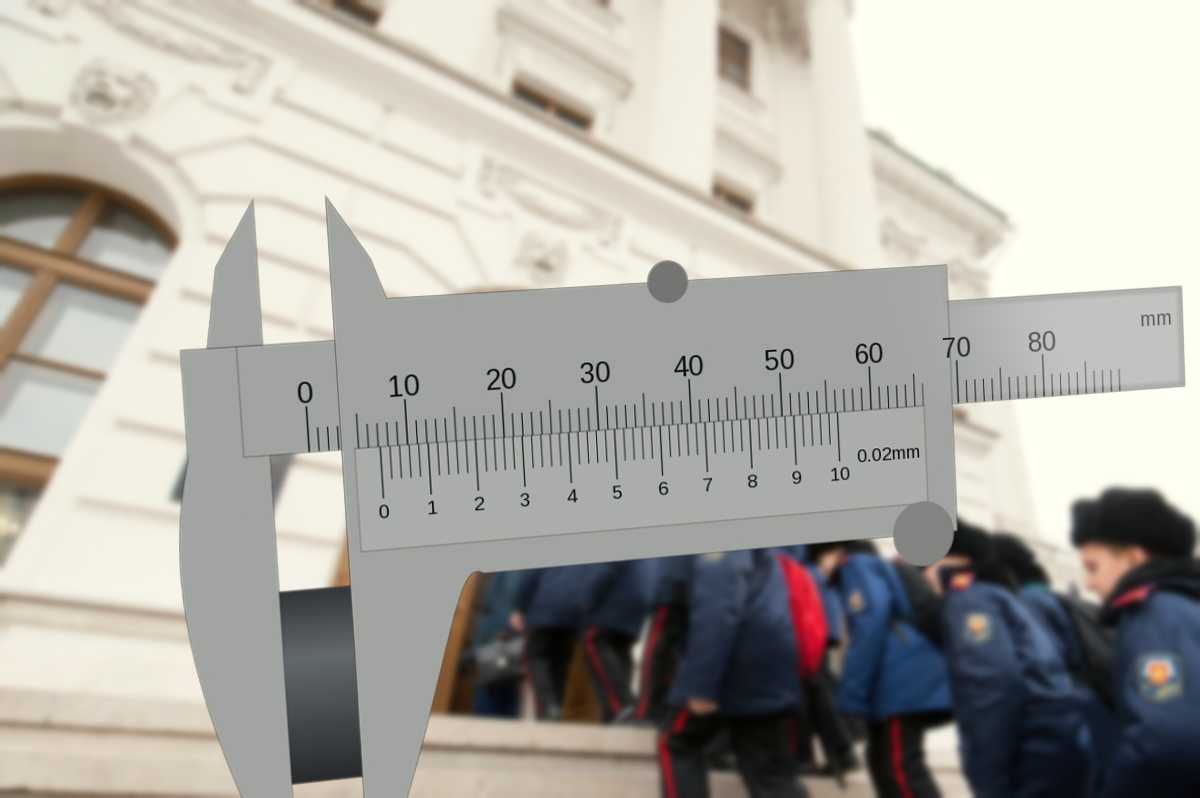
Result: 7.2 mm
